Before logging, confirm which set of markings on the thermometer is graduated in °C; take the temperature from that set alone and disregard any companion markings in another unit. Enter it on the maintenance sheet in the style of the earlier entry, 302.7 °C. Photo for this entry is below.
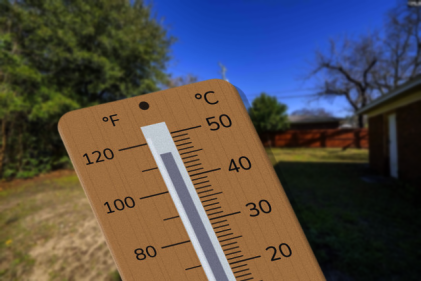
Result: 46 °C
